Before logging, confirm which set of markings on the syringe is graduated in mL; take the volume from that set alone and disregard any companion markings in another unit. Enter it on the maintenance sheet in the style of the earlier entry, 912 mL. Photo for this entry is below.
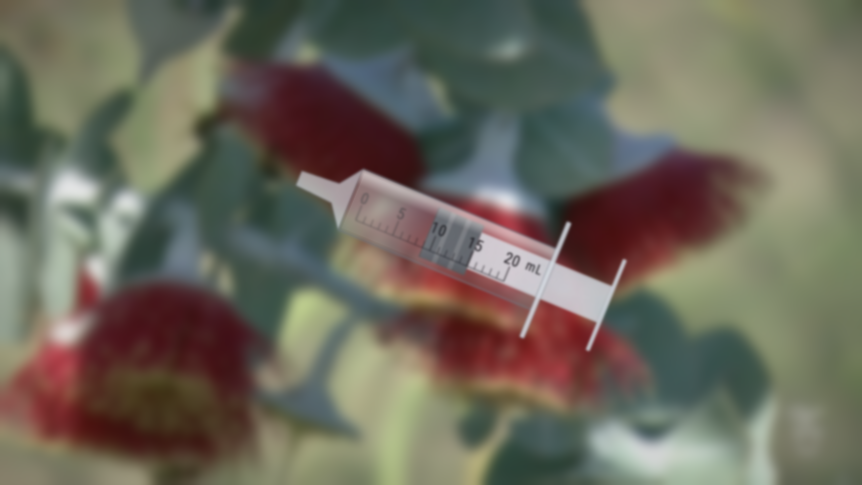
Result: 9 mL
